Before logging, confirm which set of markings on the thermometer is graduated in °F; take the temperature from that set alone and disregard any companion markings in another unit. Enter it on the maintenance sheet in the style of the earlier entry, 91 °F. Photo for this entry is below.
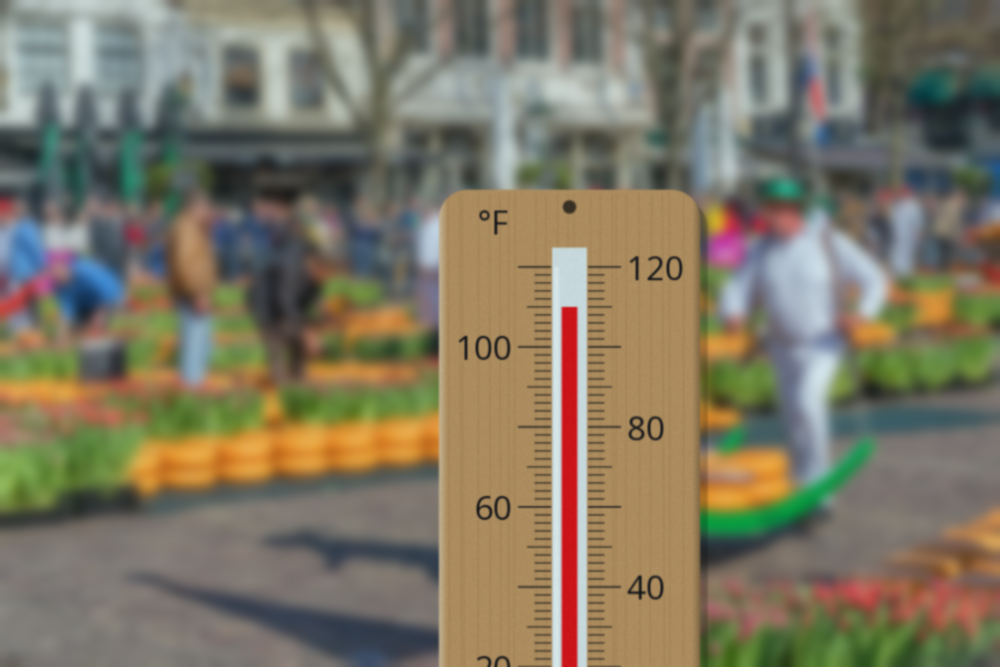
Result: 110 °F
